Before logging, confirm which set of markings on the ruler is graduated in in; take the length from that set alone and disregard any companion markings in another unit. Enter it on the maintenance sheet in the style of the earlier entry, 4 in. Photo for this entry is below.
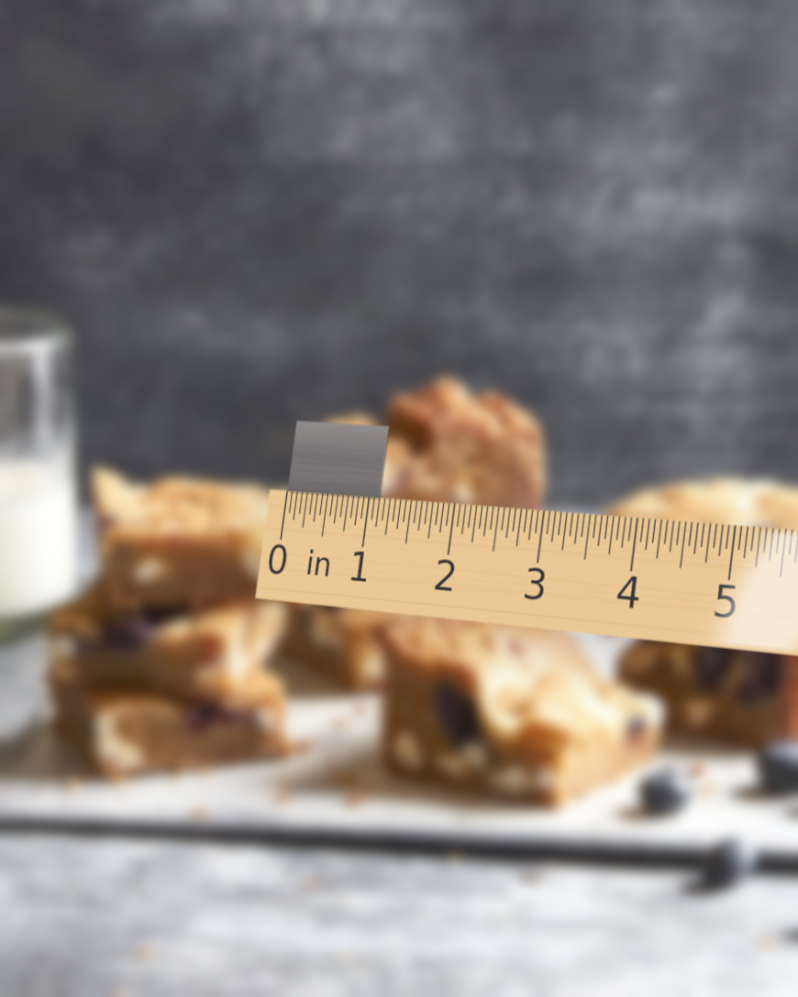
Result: 1.125 in
